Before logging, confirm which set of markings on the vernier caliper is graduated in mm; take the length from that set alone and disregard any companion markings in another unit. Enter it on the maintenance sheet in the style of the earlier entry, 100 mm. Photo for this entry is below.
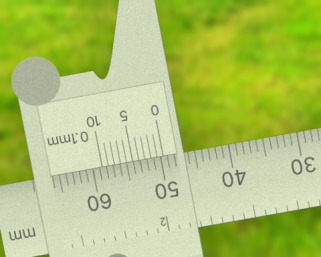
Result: 49.6 mm
